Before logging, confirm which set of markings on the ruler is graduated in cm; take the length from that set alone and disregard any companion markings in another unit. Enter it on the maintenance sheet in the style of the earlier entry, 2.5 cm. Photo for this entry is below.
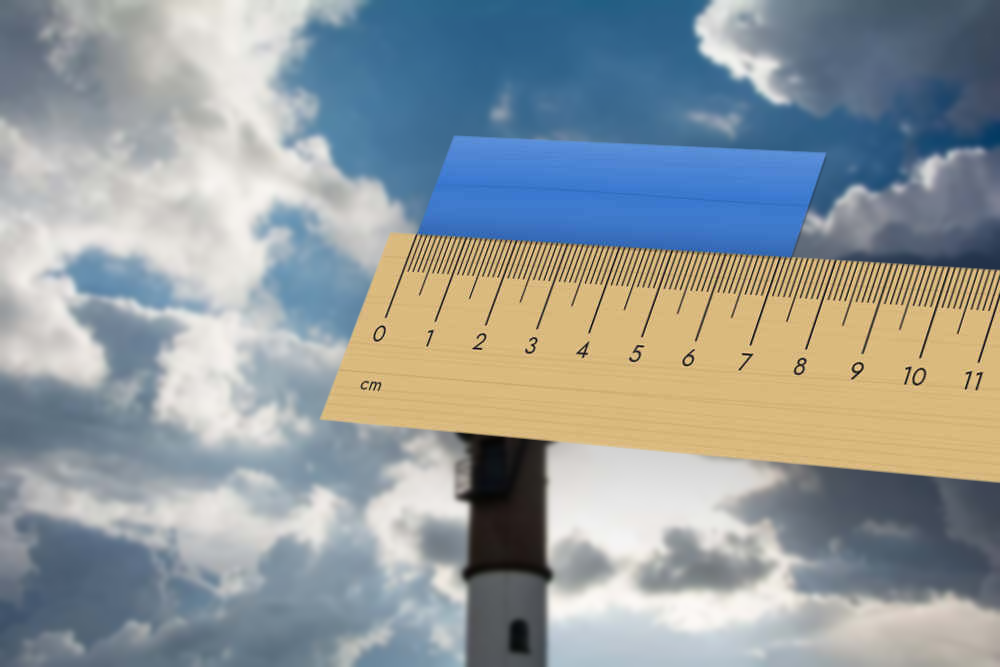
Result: 7.2 cm
